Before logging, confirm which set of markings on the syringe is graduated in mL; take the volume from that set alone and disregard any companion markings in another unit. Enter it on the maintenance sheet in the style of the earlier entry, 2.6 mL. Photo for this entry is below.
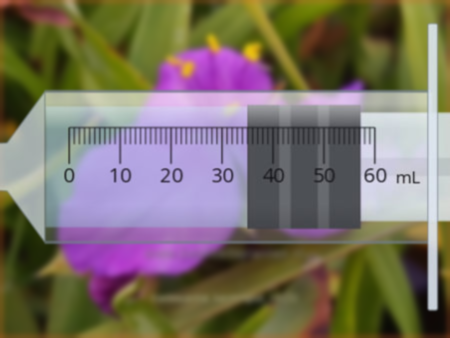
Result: 35 mL
